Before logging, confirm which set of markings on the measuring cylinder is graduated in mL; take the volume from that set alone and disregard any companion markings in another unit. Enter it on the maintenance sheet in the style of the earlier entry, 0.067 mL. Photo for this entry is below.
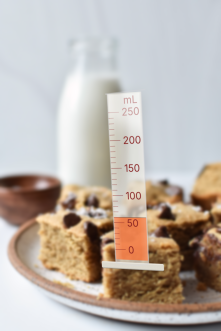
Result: 60 mL
